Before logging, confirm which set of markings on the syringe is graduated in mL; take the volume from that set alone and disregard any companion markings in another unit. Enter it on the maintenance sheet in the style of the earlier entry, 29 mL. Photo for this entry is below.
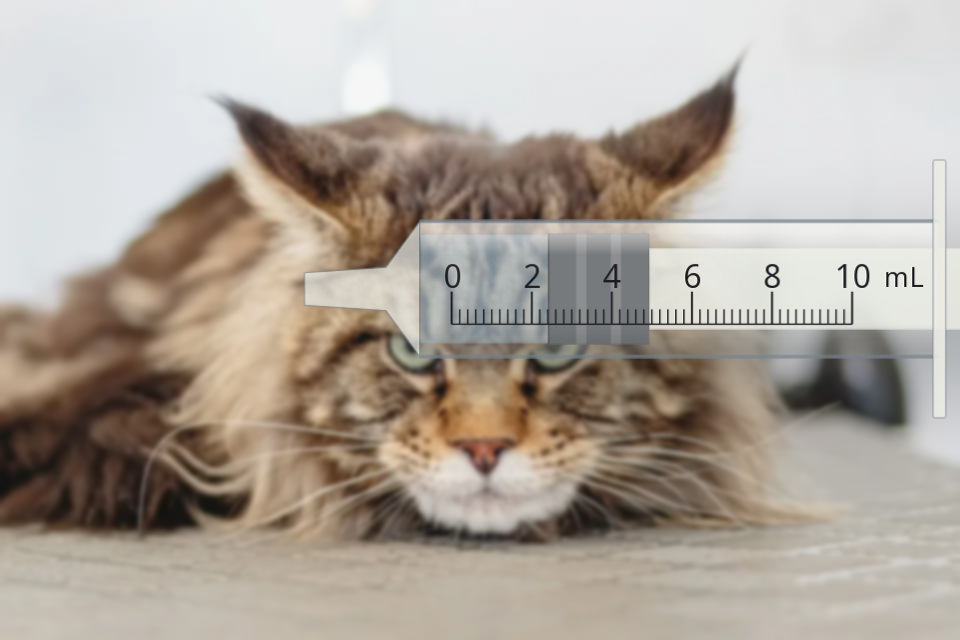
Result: 2.4 mL
